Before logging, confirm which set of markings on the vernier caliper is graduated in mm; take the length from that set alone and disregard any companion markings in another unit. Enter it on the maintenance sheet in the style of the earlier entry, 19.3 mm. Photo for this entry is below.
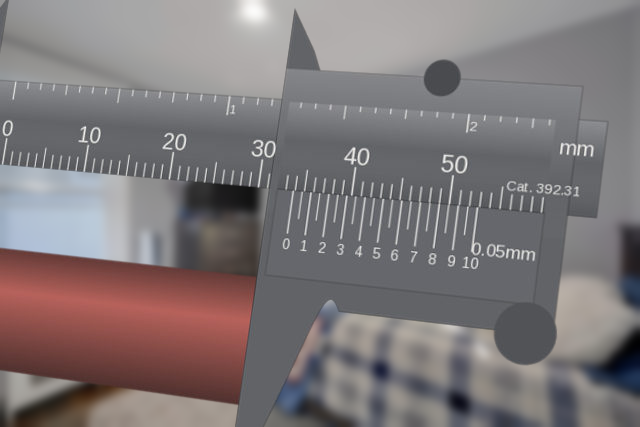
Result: 33.8 mm
